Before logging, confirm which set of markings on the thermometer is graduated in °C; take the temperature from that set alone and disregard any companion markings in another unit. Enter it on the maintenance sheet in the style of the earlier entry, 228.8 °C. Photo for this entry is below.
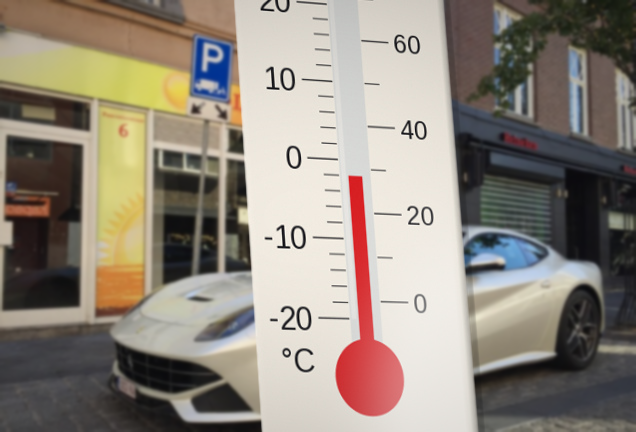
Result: -2 °C
